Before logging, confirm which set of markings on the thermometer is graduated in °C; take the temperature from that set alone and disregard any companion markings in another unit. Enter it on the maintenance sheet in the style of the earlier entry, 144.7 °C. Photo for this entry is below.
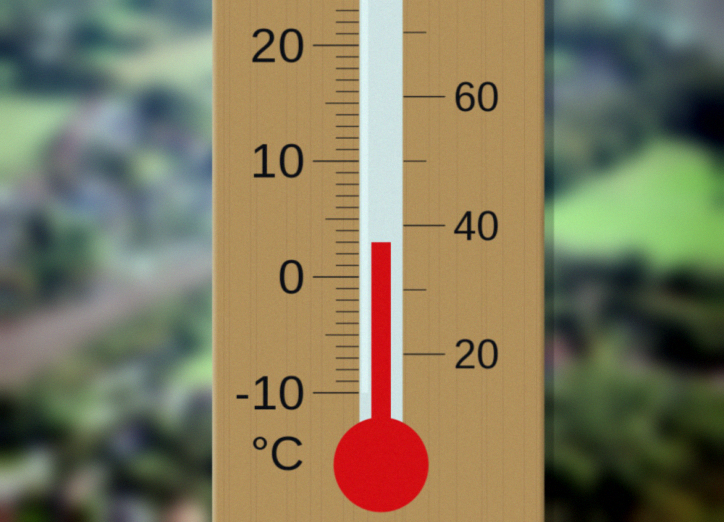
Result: 3 °C
